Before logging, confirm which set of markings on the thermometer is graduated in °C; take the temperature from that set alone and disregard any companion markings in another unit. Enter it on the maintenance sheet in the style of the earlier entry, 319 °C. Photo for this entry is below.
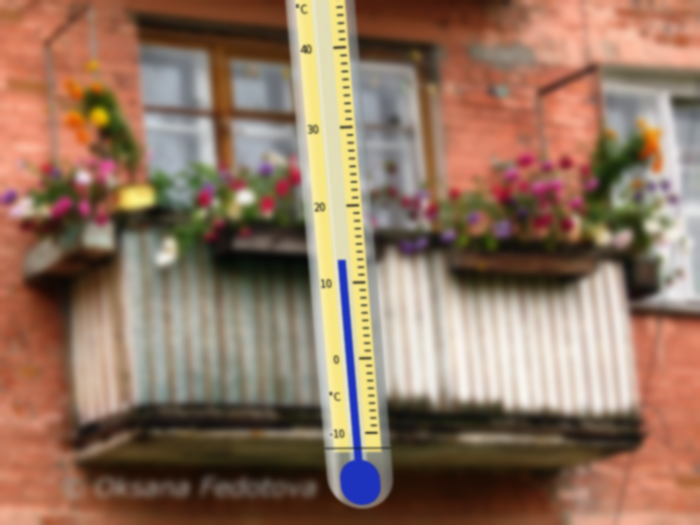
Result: 13 °C
